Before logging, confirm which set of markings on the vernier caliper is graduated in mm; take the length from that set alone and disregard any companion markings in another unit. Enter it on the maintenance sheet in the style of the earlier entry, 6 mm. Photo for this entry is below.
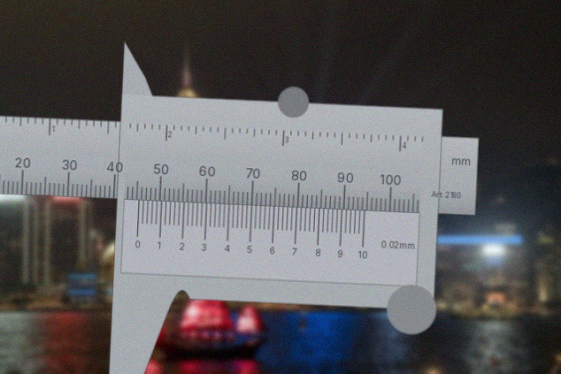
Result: 45.5 mm
